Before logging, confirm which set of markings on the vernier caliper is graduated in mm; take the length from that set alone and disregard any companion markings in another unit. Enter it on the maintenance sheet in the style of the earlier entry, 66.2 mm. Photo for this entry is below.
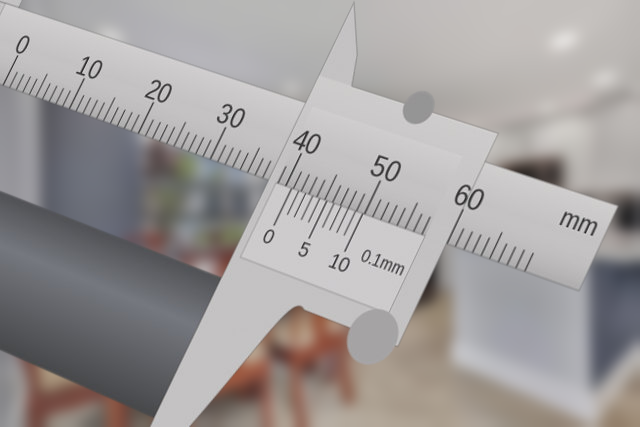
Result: 40.8 mm
